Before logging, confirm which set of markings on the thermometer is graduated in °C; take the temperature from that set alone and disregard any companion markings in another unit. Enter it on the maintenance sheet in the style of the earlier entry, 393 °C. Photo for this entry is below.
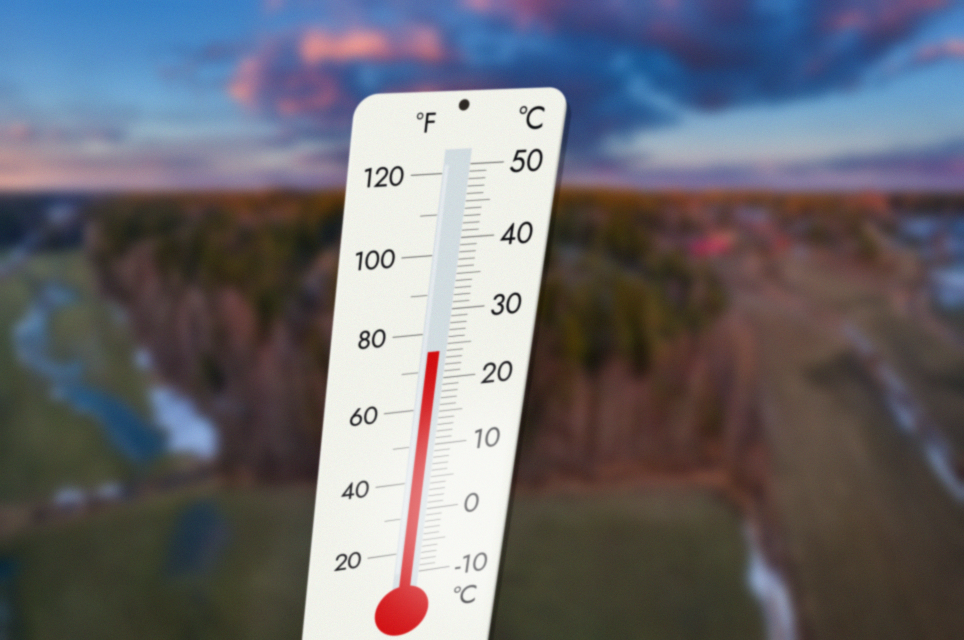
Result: 24 °C
